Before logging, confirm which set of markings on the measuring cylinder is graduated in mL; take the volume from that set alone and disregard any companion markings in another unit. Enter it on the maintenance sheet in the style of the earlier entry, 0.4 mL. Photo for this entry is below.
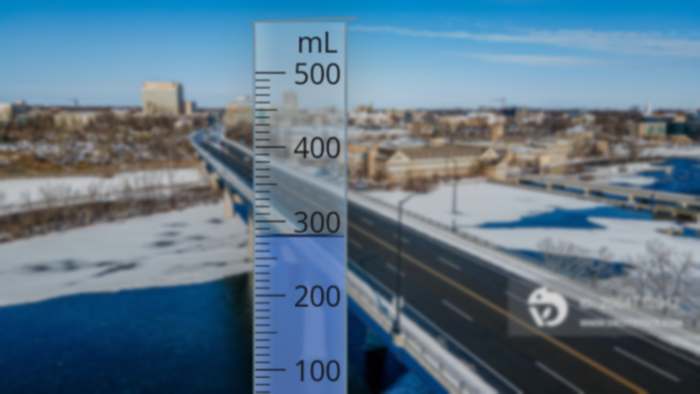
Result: 280 mL
